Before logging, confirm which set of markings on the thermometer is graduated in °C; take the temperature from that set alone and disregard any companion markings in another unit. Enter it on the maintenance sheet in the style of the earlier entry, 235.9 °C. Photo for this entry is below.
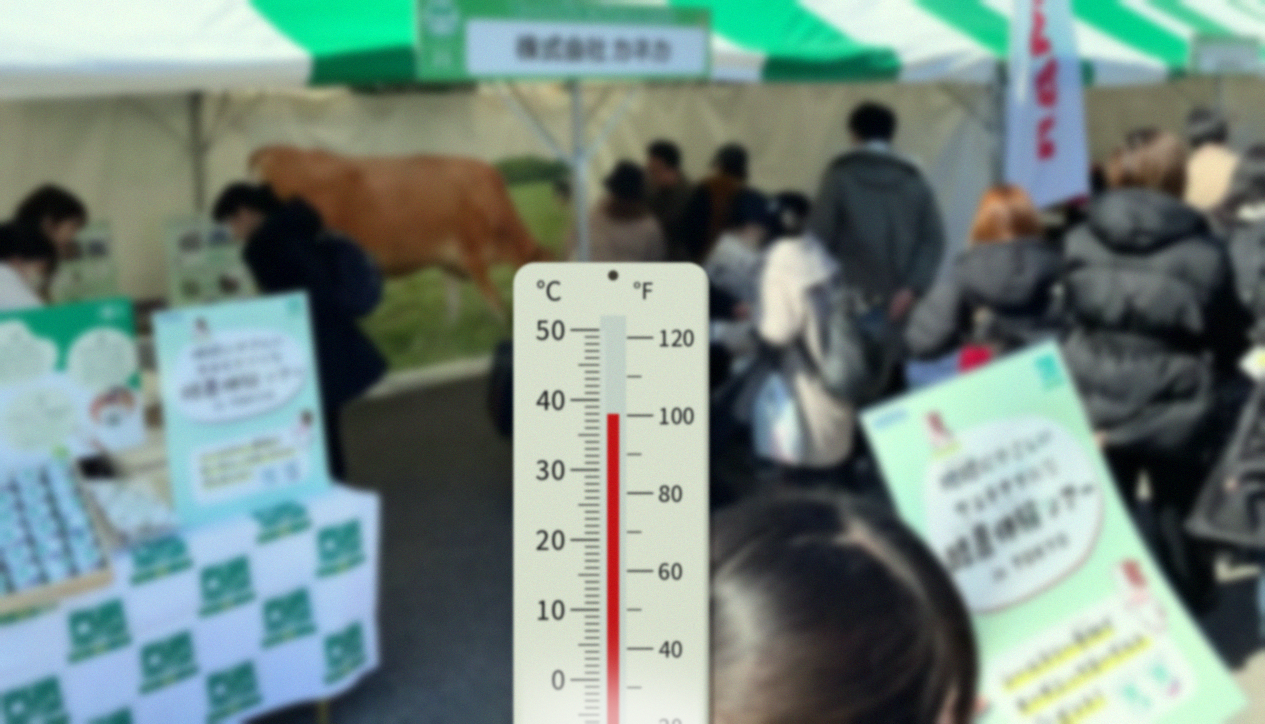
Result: 38 °C
